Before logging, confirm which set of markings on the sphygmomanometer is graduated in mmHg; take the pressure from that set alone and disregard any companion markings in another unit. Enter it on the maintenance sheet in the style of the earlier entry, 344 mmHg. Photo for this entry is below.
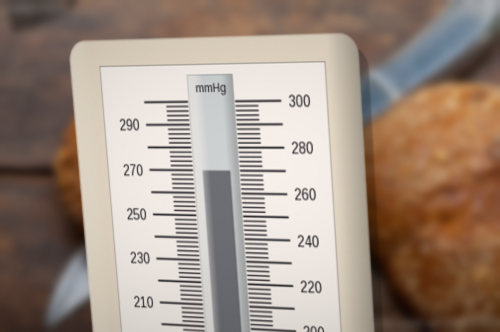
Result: 270 mmHg
